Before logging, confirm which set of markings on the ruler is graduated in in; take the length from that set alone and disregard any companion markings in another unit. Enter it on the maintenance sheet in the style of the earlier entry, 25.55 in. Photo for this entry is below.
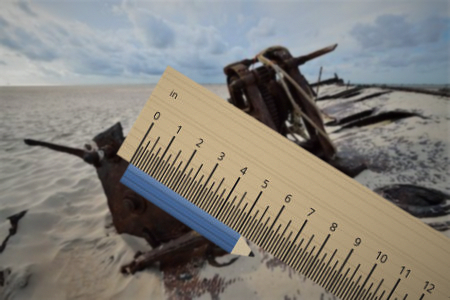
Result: 6 in
